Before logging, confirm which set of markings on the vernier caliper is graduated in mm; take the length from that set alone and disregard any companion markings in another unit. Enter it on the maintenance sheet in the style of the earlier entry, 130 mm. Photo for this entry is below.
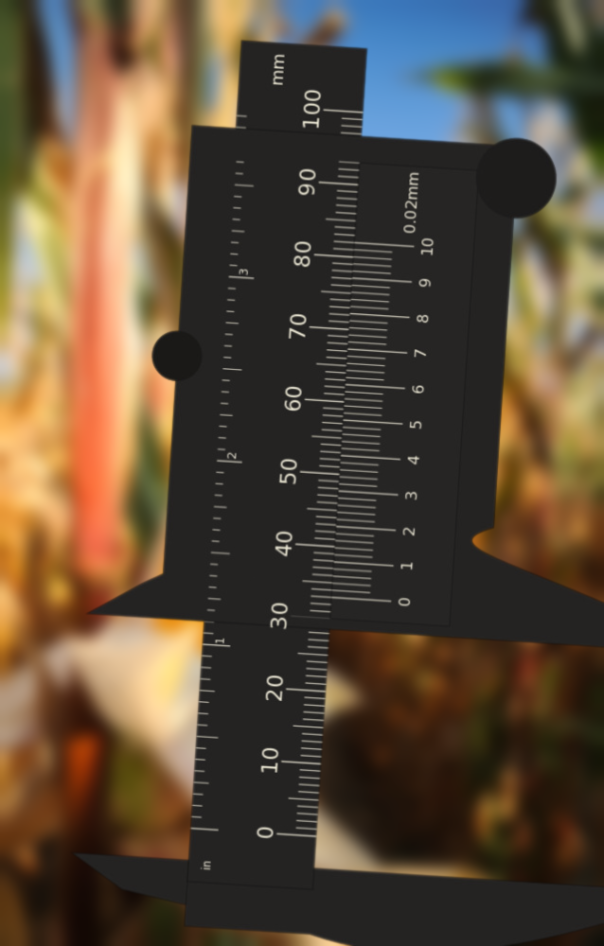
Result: 33.0 mm
